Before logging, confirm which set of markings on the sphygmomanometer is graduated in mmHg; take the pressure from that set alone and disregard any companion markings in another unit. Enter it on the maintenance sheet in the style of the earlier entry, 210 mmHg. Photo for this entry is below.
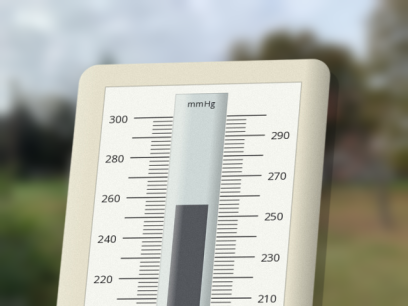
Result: 256 mmHg
